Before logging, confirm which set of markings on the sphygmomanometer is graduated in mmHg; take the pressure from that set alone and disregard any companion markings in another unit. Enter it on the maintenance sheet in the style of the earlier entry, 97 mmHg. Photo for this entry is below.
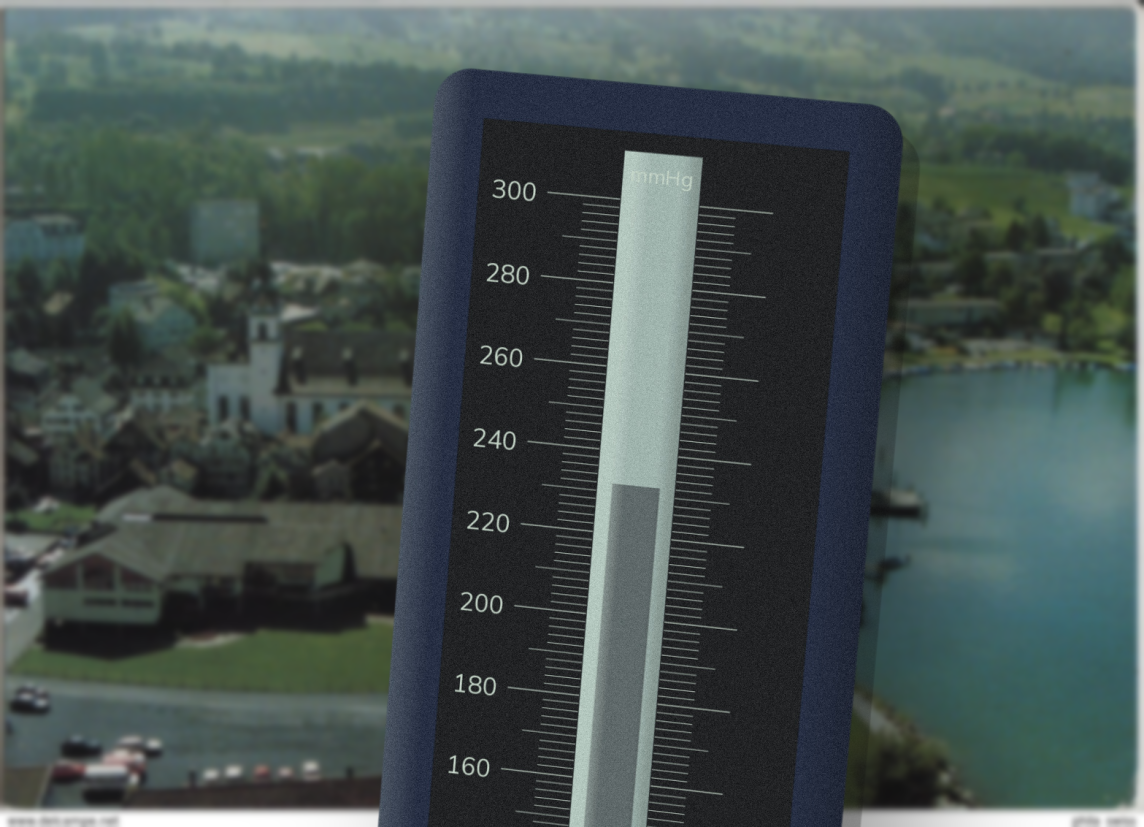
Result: 232 mmHg
